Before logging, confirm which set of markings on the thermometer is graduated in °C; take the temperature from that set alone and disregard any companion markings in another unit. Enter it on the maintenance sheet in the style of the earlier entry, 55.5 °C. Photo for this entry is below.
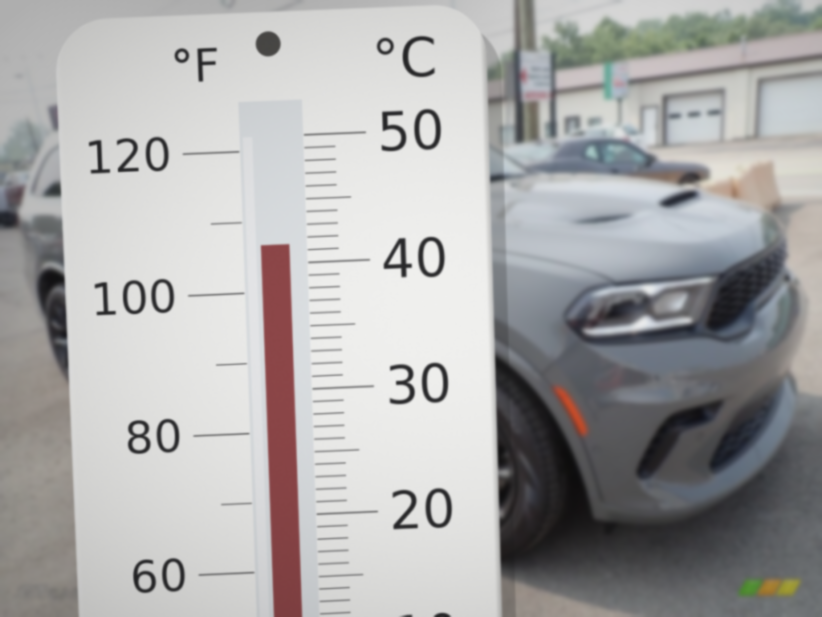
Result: 41.5 °C
